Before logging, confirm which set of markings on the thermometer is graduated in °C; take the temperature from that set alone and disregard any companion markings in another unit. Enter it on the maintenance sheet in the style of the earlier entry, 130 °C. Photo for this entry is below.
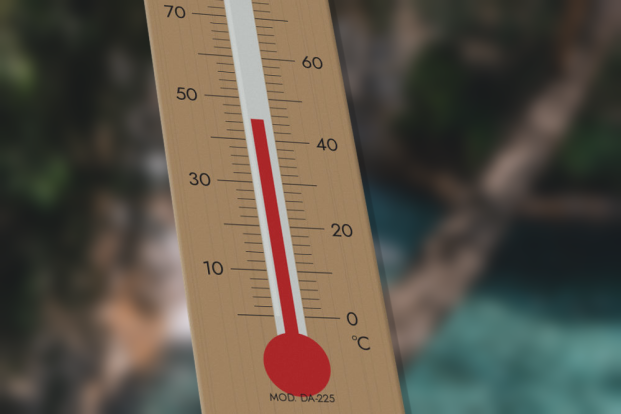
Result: 45 °C
